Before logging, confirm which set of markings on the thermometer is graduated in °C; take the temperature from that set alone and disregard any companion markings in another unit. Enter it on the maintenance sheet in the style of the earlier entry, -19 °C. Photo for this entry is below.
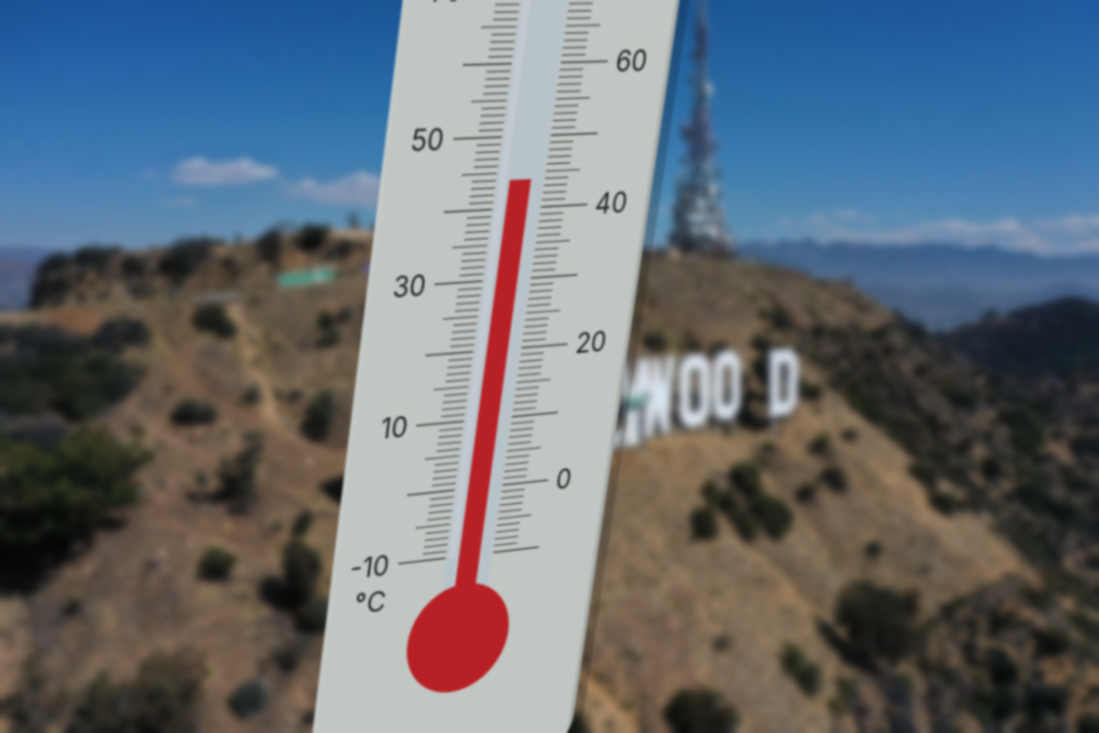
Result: 44 °C
